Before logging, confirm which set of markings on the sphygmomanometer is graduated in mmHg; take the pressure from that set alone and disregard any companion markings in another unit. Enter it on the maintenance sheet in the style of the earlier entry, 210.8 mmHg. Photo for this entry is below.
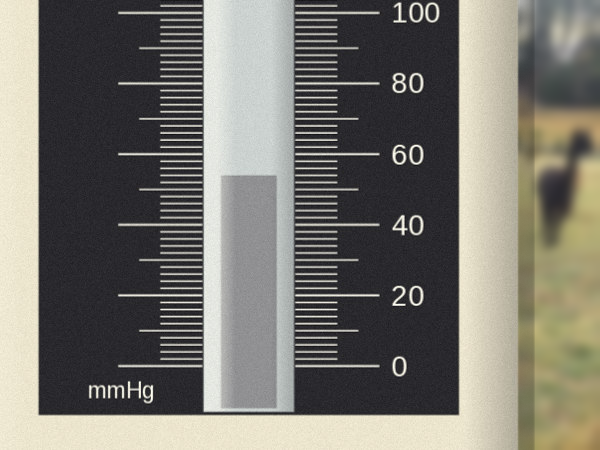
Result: 54 mmHg
